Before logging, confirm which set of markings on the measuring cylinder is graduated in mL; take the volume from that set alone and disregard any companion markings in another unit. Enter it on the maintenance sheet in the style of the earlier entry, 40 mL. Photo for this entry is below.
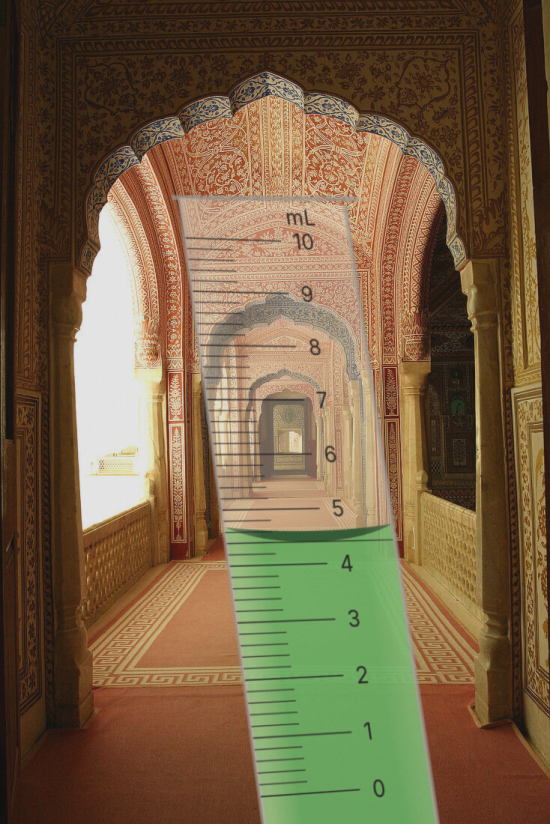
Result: 4.4 mL
